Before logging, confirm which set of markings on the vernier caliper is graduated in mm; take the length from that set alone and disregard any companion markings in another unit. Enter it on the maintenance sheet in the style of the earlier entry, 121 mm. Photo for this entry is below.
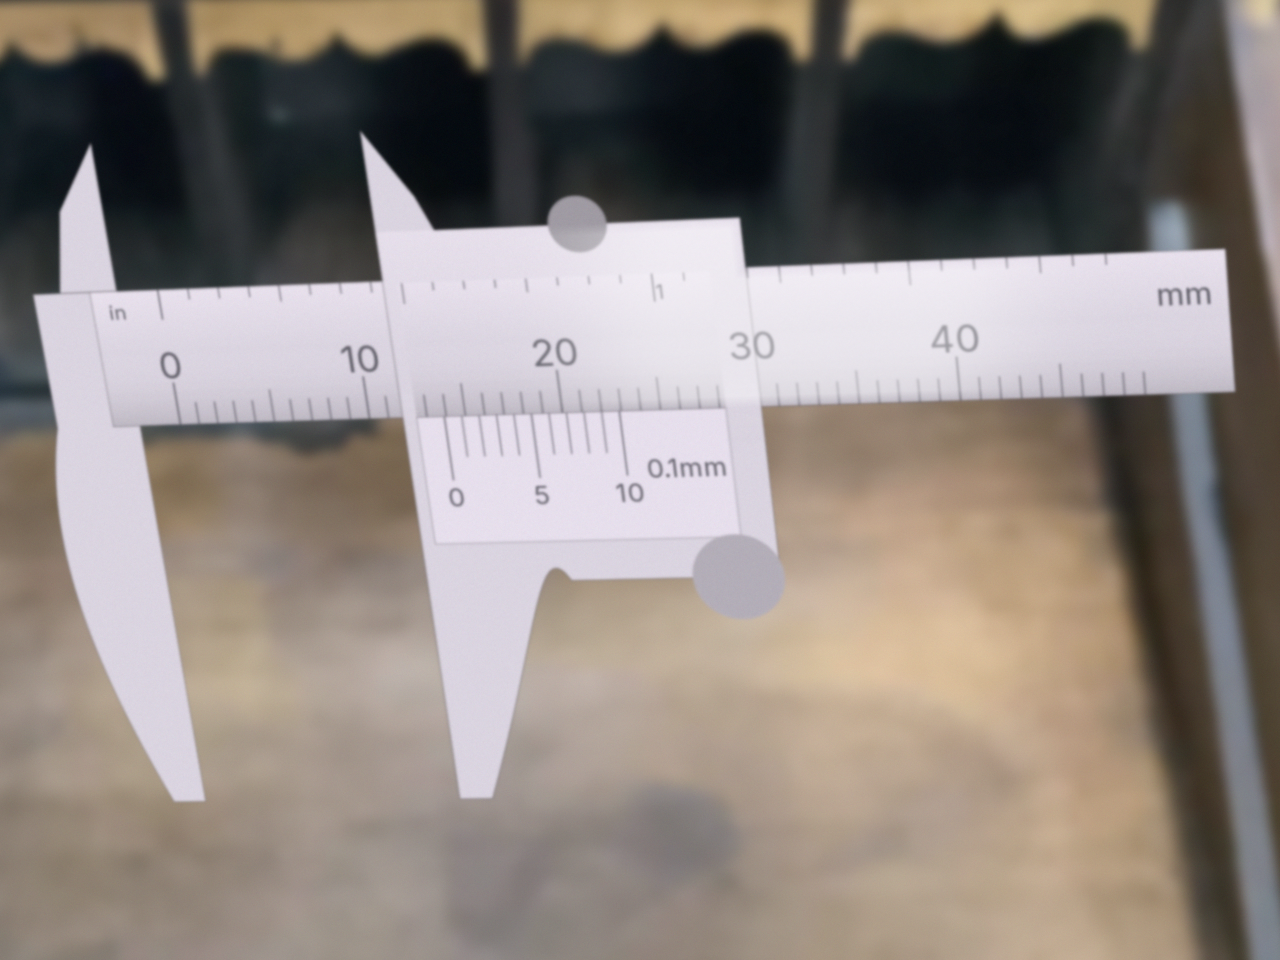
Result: 13.9 mm
